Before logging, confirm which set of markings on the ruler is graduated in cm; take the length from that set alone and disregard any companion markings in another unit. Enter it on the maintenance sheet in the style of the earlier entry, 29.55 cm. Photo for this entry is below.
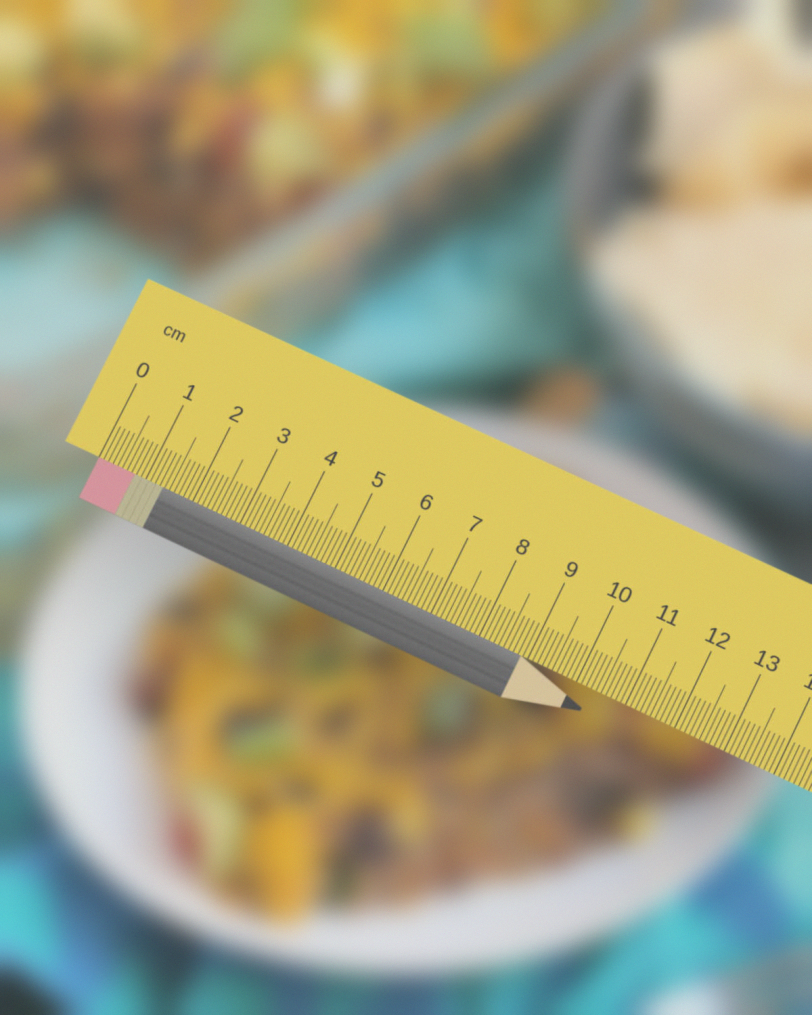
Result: 10.3 cm
